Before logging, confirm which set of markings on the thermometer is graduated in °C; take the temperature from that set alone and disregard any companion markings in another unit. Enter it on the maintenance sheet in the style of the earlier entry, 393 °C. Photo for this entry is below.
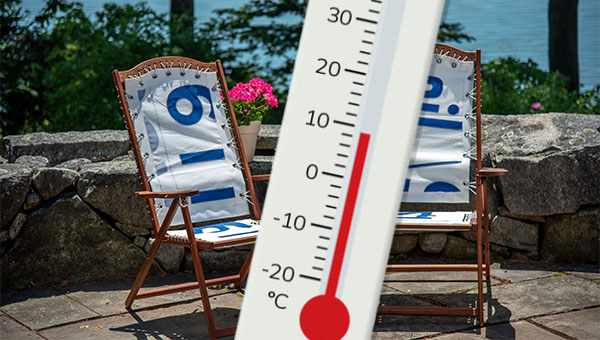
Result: 9 °C
